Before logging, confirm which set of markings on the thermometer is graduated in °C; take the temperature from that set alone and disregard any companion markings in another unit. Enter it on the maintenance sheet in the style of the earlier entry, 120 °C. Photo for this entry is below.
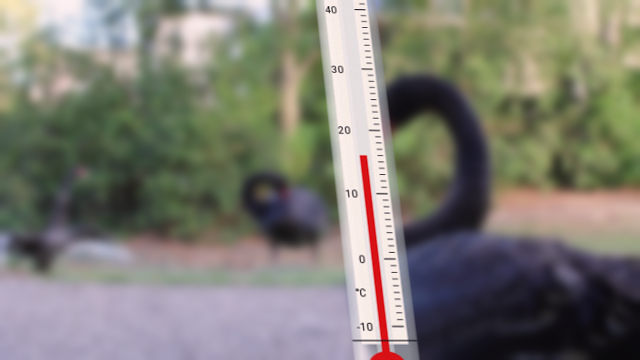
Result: 16 °C
